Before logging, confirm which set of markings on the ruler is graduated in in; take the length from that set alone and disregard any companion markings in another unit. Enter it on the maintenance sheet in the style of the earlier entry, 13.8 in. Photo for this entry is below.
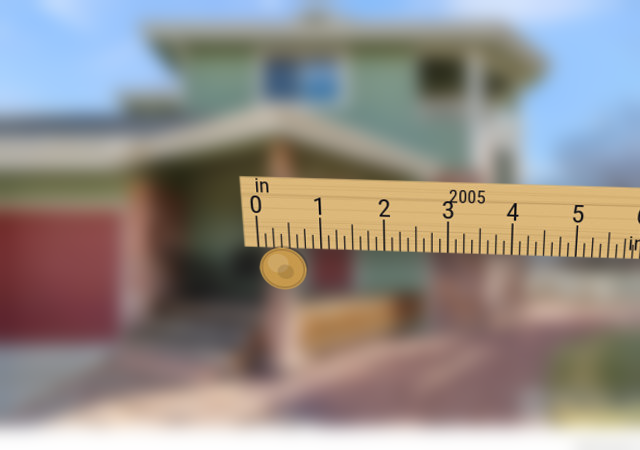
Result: 0.75 in
